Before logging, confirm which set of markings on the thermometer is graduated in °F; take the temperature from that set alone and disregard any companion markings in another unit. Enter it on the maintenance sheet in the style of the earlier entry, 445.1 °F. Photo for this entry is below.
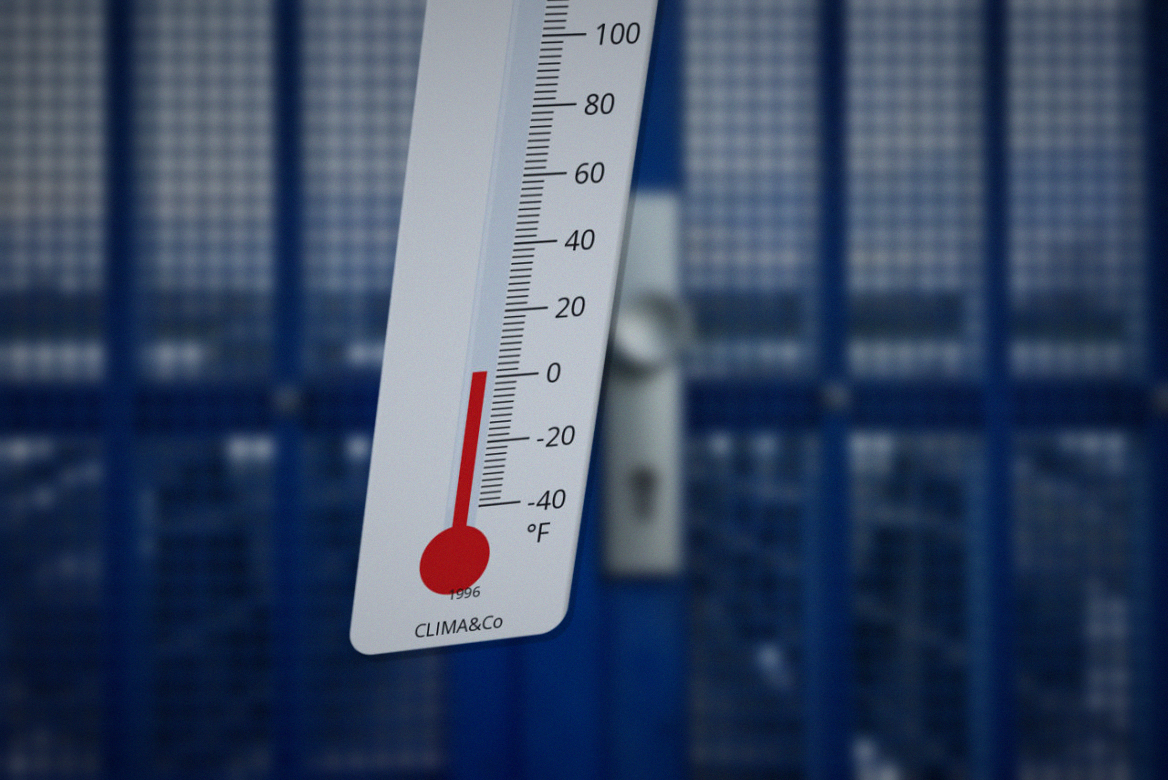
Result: 2 °F
